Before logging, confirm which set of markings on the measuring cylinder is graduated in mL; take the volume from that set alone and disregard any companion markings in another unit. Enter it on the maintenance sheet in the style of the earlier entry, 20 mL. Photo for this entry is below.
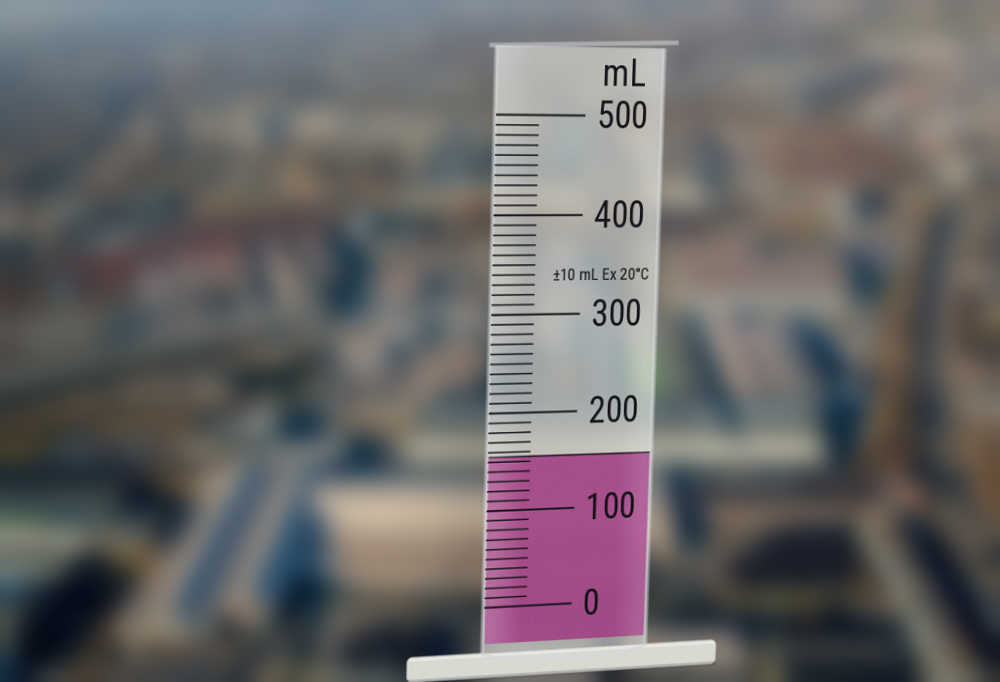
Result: 155 mL
